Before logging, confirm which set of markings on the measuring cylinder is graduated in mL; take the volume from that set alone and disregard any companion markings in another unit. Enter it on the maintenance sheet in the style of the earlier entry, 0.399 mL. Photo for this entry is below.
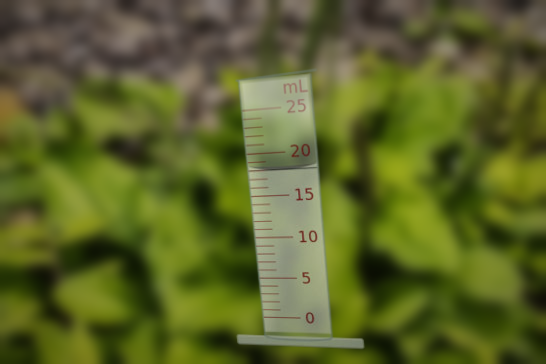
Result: 18 mL
